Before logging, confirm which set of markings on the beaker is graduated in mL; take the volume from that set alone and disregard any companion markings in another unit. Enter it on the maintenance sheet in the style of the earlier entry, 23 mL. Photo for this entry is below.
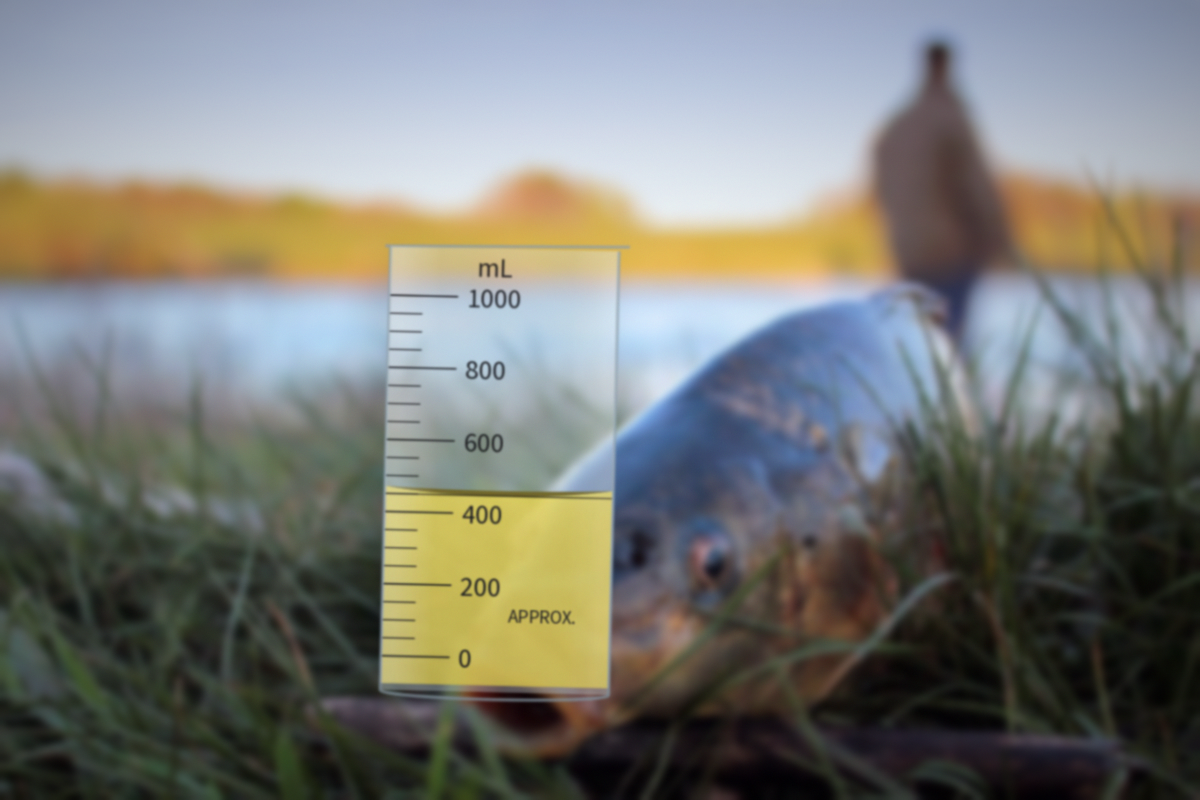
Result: 450 mL
